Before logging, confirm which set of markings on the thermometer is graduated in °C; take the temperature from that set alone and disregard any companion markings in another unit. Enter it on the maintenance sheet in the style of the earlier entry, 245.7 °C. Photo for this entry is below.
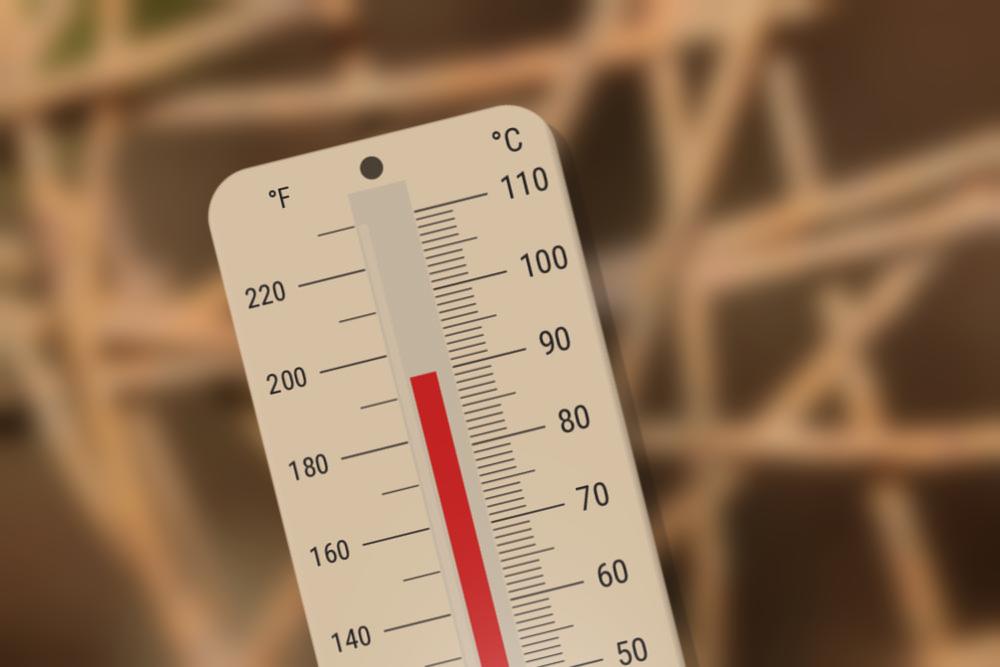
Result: 90 °C
